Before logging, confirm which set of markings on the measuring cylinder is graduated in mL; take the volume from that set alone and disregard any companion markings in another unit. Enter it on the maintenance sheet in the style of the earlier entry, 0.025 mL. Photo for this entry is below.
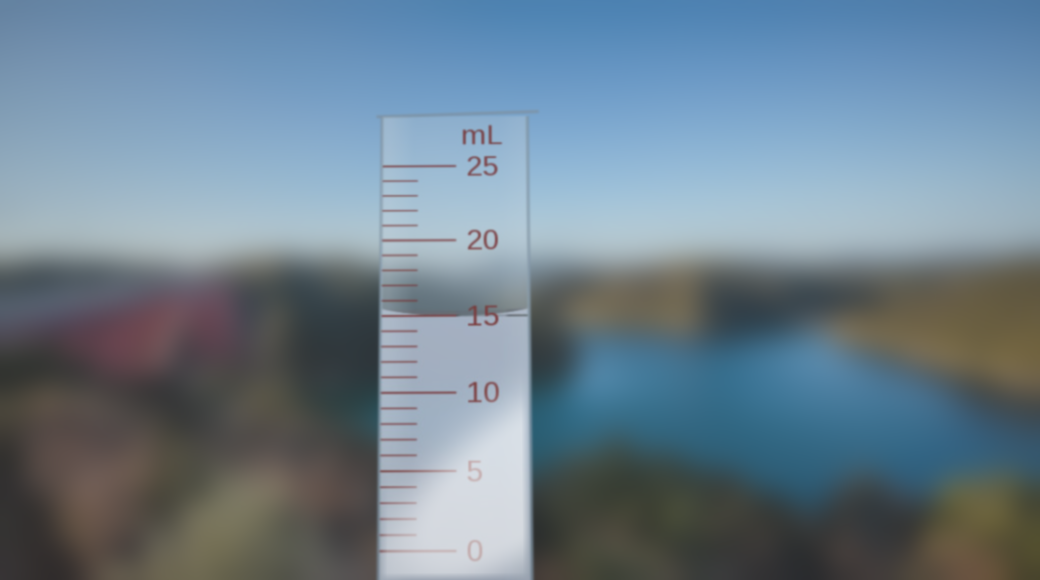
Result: 15 mL
